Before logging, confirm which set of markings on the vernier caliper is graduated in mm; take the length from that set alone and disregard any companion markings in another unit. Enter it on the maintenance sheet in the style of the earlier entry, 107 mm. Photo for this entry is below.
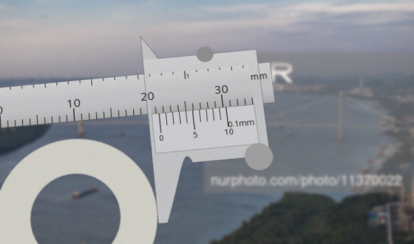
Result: 21.4 mm
